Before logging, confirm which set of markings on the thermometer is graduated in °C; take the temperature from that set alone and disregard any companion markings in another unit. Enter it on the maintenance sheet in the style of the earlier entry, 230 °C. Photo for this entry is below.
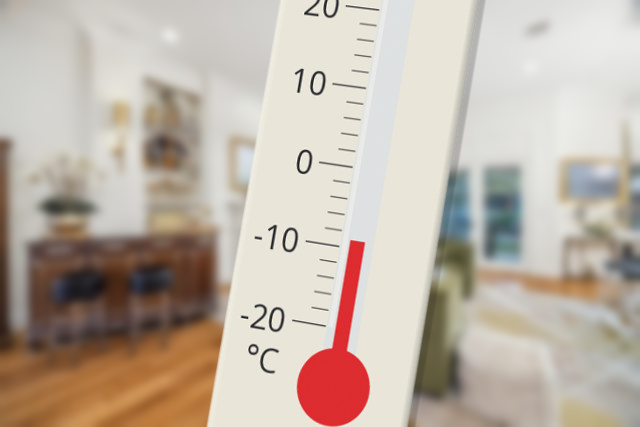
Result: -9 °C
